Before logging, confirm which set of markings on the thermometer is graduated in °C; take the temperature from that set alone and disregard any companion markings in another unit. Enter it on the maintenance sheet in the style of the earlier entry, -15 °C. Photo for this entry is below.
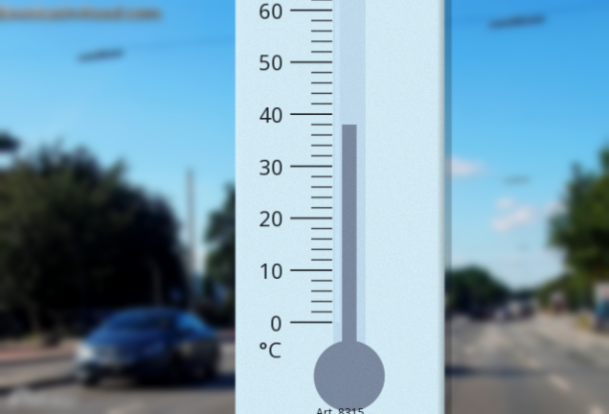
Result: 38 °C
